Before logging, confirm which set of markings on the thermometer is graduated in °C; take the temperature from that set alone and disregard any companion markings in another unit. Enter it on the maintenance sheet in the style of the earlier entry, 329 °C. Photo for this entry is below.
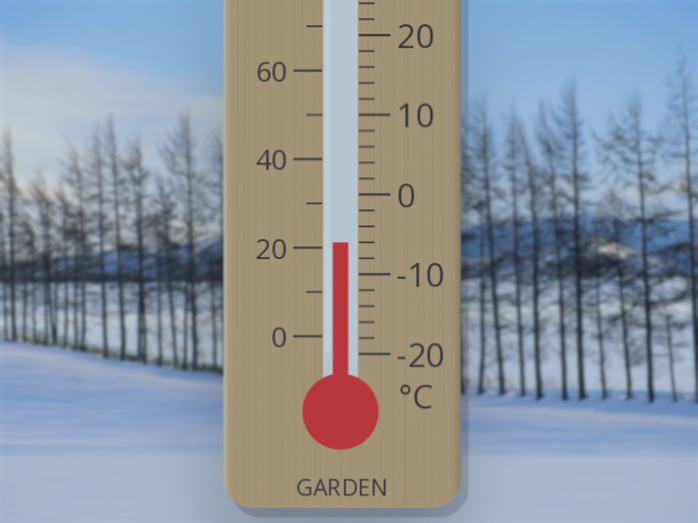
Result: -6 °C
